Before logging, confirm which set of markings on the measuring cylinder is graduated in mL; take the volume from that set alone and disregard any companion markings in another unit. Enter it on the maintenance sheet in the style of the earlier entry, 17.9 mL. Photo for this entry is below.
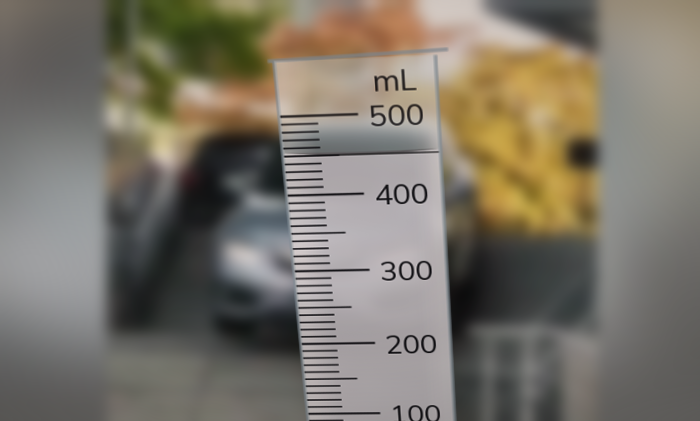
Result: 450 mL
